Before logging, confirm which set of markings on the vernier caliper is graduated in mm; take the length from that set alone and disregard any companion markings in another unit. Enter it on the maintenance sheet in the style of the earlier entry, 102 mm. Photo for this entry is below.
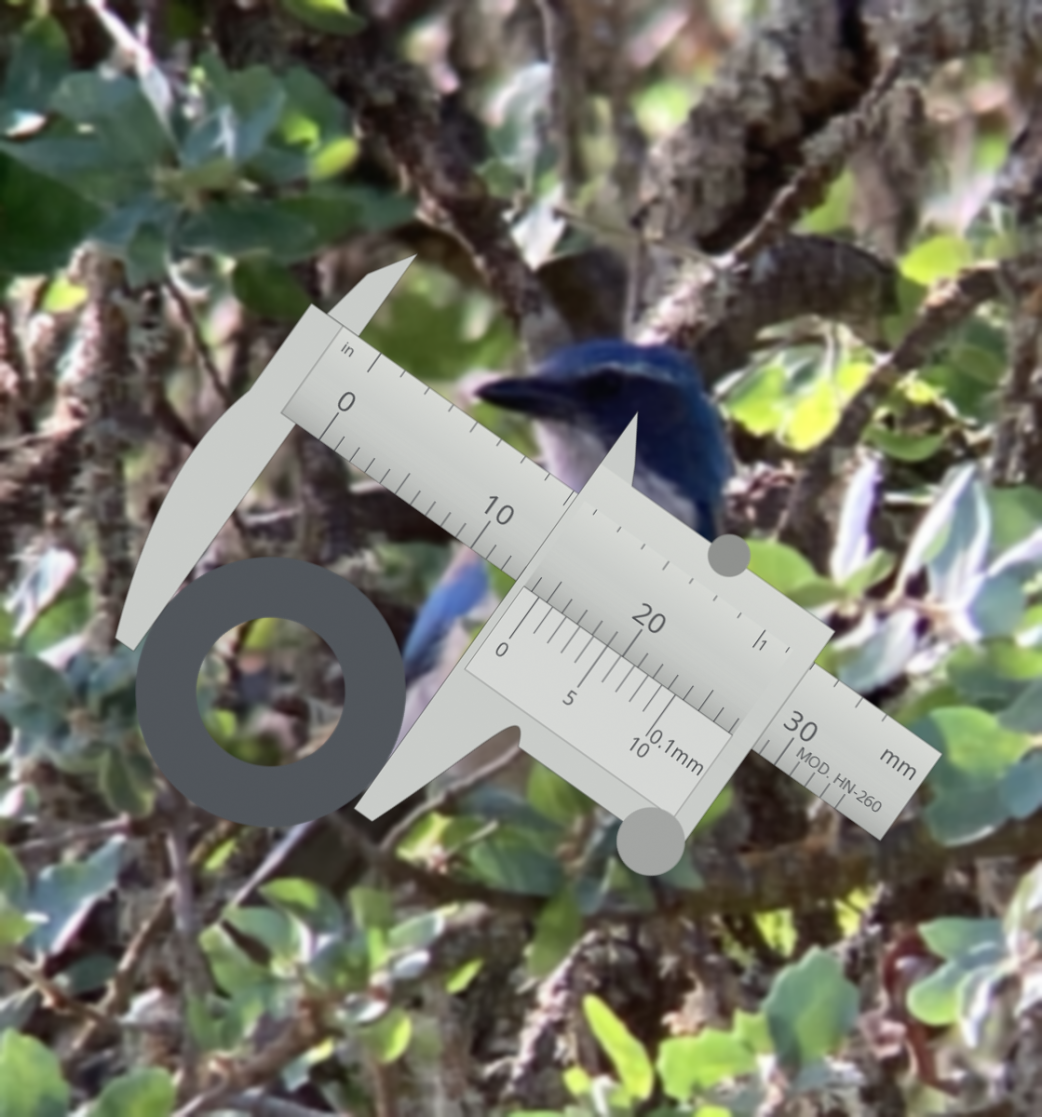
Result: 14.5 mm
